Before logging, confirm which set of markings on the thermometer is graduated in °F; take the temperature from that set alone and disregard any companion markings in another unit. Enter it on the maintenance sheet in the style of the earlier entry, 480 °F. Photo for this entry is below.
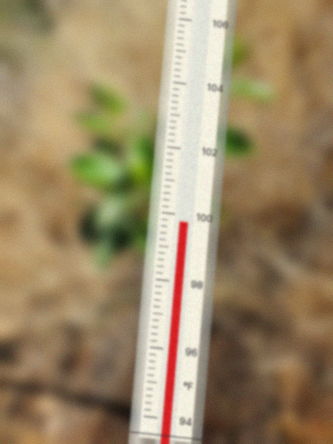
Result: 99.8 °F
